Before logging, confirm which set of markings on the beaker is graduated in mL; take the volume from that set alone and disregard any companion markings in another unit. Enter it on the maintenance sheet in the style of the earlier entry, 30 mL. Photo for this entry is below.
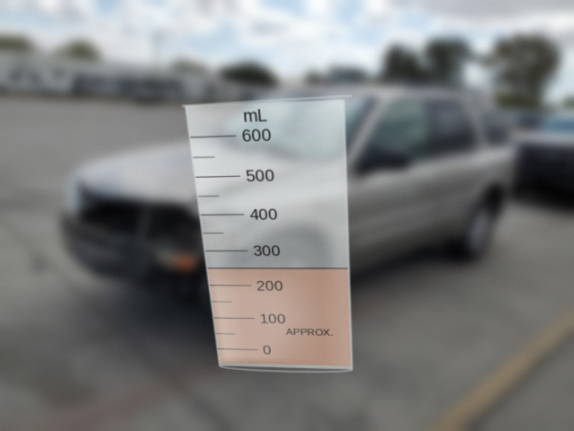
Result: 250 mL
